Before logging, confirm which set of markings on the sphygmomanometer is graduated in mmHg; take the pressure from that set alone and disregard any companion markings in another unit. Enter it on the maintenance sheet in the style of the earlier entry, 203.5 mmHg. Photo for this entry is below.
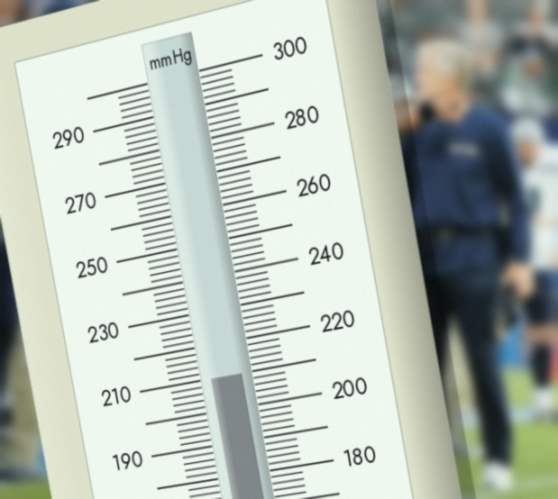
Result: 210 mmHg
